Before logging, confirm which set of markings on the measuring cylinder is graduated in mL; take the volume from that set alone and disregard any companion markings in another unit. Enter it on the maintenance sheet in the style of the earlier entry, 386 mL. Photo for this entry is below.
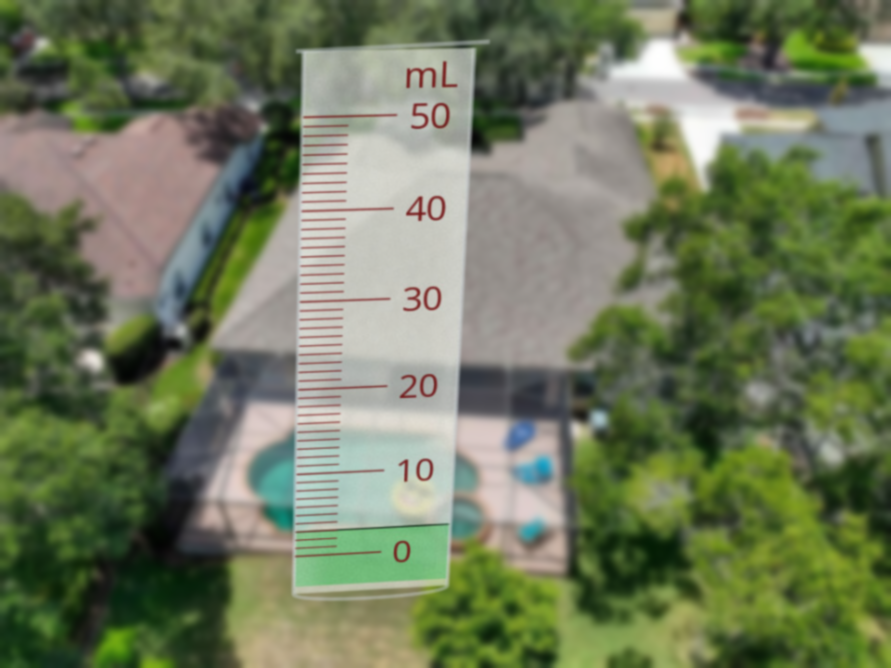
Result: 3 mL
